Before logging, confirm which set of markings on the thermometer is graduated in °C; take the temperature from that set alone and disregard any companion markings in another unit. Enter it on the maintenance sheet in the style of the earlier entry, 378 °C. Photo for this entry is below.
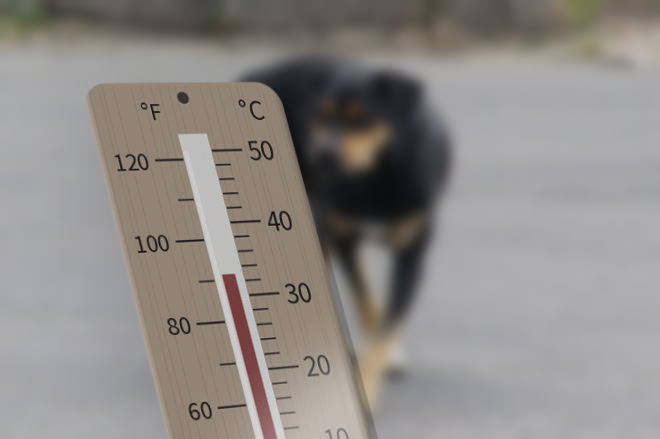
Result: 33 °C
